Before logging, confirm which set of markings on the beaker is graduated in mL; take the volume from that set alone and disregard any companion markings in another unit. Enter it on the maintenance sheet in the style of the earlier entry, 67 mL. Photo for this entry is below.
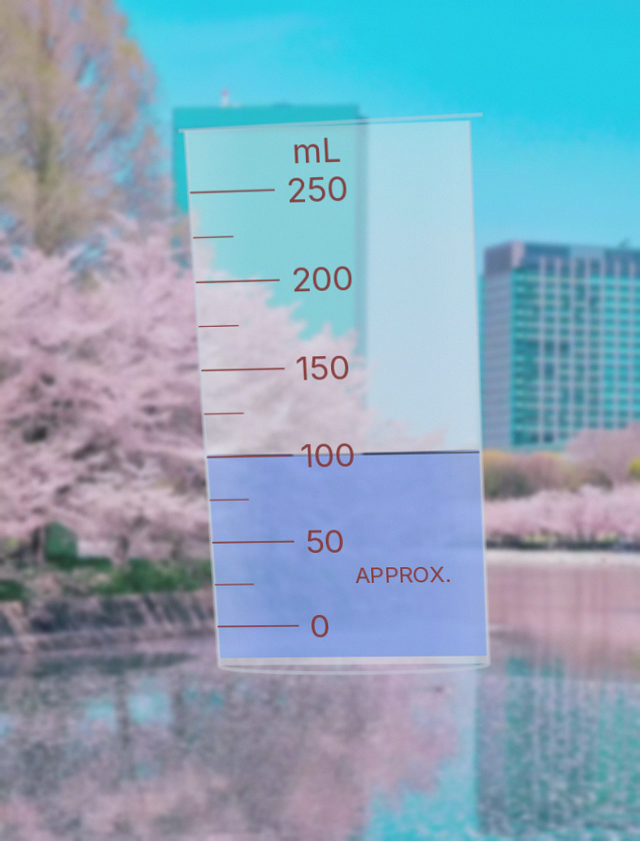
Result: 100 mL
